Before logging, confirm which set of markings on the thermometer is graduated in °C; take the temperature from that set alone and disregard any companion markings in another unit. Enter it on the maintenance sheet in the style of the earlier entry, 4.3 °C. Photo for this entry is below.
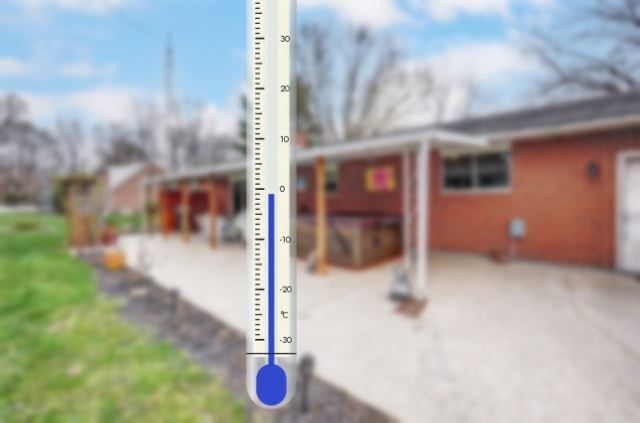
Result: -1 °C
